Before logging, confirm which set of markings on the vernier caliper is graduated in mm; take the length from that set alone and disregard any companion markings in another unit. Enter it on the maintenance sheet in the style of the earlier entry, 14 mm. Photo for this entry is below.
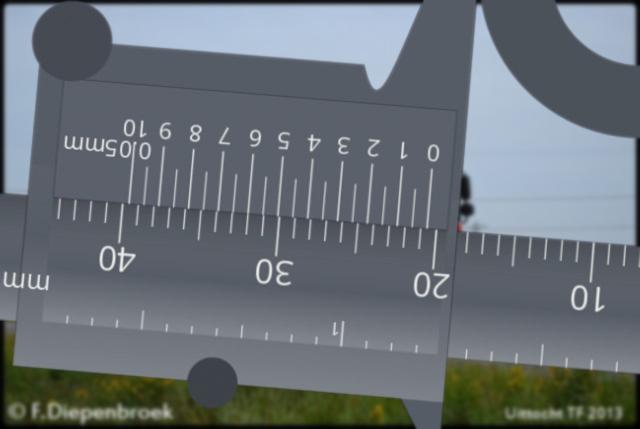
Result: 20.6 mm
